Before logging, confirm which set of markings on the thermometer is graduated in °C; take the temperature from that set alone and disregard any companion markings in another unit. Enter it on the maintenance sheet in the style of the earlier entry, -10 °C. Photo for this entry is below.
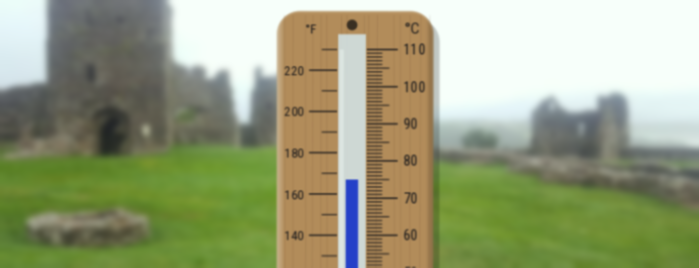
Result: 75 °C
